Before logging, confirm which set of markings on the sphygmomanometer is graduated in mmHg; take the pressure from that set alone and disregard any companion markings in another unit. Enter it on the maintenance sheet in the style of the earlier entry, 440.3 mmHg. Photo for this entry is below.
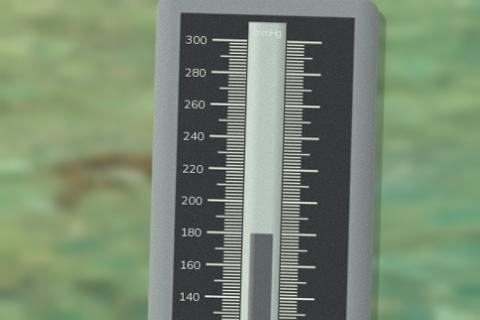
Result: 180 mmHg
